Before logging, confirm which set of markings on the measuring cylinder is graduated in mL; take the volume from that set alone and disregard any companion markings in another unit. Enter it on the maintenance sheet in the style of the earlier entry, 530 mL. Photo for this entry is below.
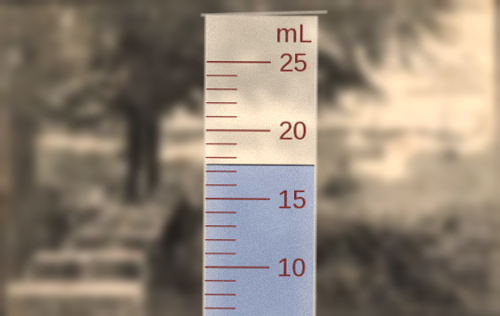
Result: 17.5 mL
